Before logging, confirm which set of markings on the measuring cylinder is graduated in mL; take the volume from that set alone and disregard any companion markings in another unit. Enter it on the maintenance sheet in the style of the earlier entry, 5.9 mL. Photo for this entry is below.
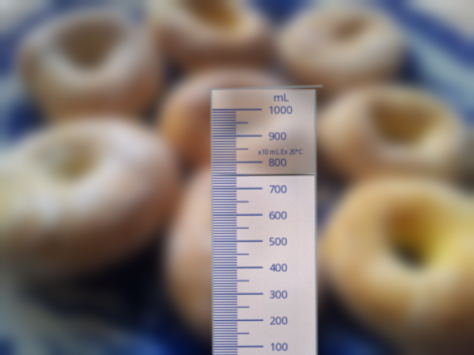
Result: 750 mL
